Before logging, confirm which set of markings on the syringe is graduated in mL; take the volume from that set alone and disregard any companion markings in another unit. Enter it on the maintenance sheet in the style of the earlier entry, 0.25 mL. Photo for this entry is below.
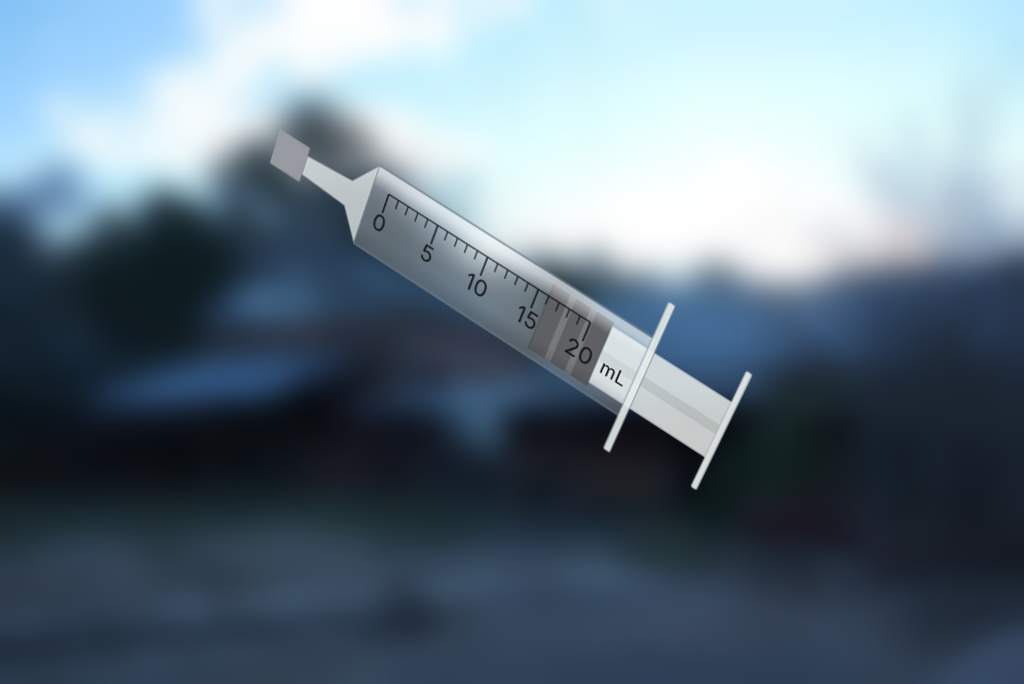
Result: 16 mL
